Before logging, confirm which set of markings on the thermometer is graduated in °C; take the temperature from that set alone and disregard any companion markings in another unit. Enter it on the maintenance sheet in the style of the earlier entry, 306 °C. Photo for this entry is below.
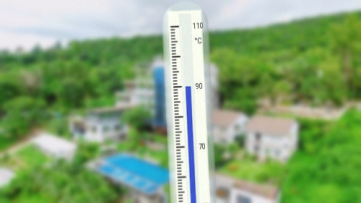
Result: 90 °C
